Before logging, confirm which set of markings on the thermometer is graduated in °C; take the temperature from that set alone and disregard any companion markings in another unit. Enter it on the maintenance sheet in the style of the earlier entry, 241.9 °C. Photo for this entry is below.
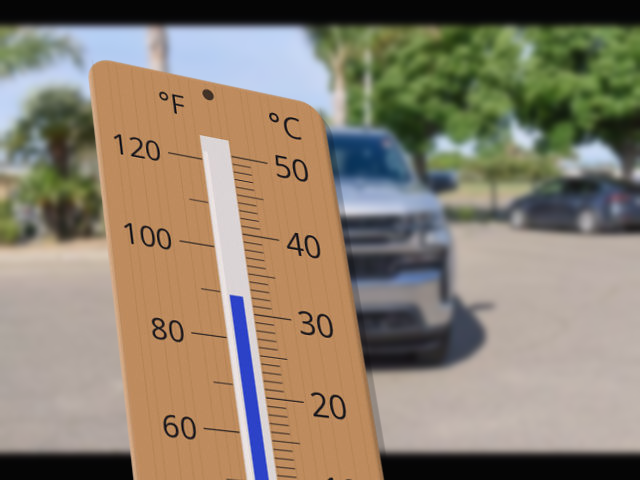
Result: 32 °C
